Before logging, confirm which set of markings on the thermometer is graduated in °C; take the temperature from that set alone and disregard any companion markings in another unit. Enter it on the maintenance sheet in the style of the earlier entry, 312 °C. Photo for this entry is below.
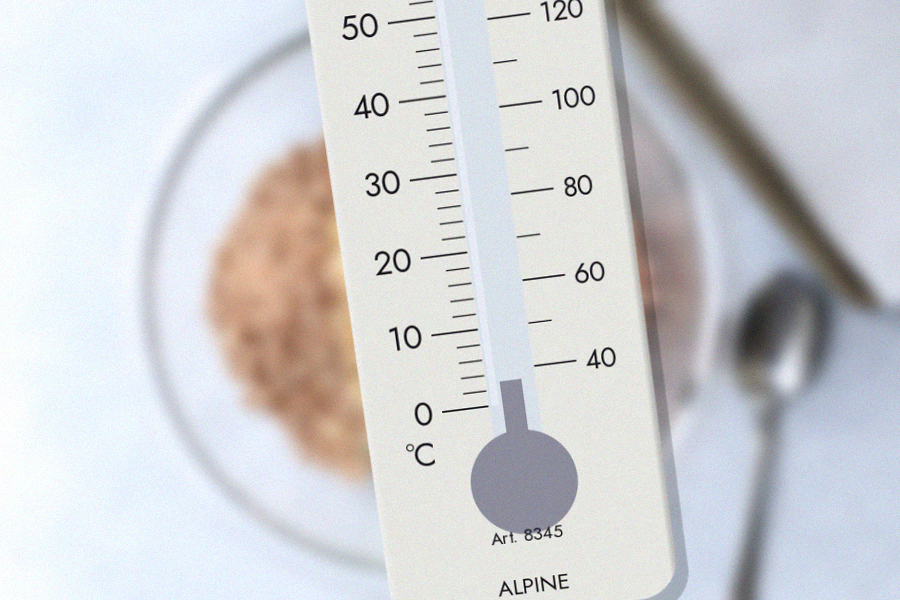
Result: 3 °C
